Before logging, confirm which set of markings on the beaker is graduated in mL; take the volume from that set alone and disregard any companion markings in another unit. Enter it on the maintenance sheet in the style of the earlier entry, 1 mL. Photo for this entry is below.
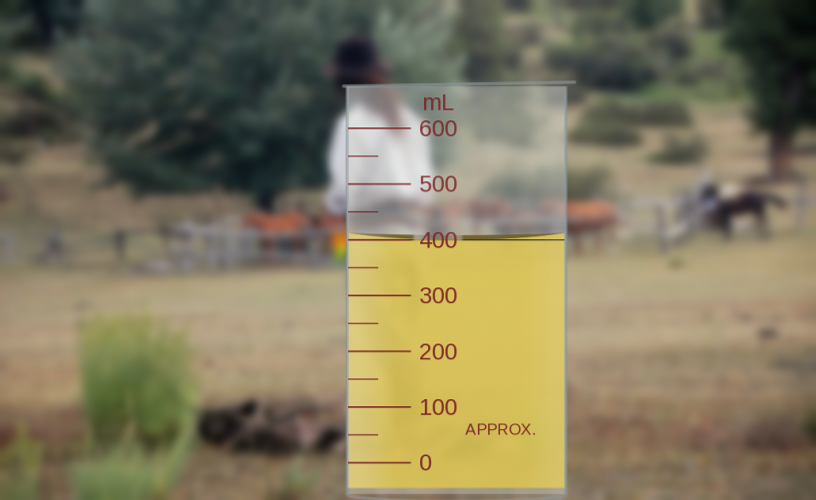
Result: 400 mL
